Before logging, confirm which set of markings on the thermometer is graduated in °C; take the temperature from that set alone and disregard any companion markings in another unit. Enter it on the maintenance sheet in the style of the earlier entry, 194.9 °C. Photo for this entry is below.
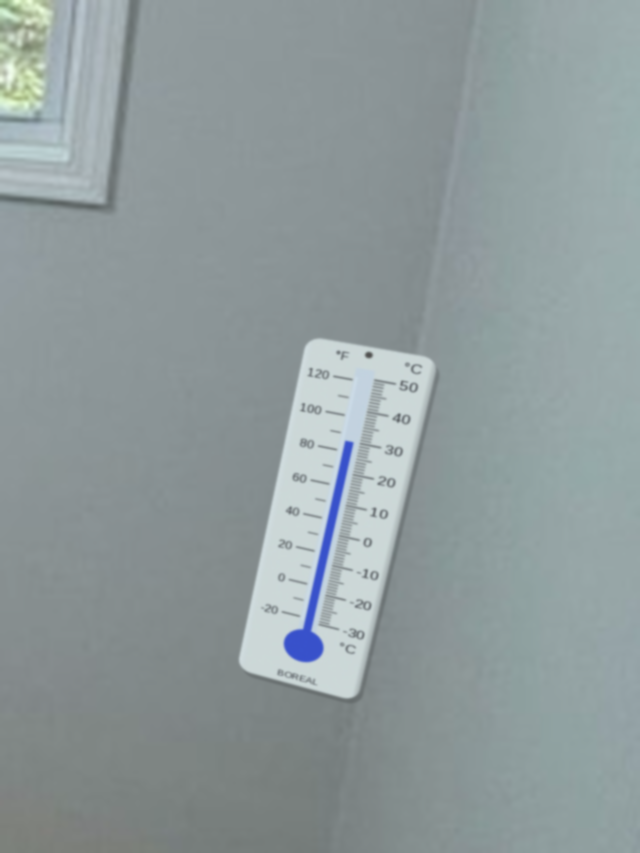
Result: 30 °C
